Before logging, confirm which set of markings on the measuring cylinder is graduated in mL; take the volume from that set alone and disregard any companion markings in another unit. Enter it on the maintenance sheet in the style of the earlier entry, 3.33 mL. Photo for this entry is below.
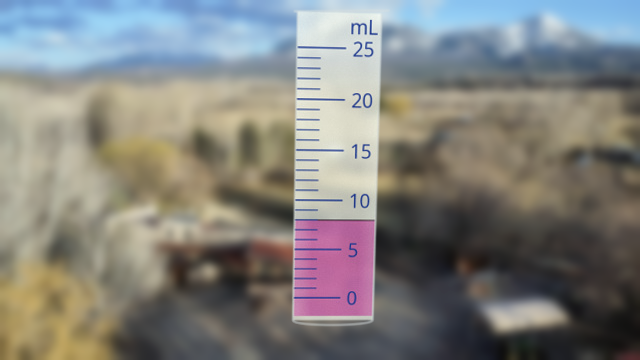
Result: 8 mL
